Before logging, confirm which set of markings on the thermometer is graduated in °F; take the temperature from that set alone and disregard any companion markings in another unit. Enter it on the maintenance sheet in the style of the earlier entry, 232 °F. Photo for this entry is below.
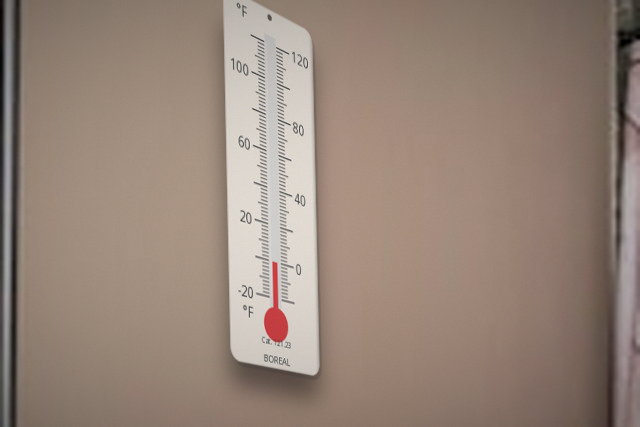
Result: 0 °F
